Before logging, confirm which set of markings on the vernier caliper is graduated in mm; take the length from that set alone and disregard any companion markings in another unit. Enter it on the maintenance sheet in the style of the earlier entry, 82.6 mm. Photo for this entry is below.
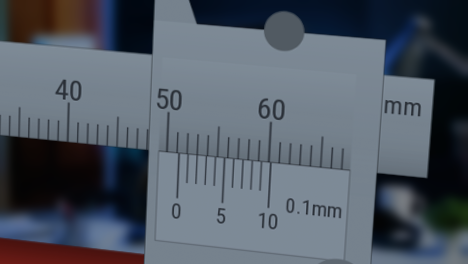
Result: 51.2 mm
